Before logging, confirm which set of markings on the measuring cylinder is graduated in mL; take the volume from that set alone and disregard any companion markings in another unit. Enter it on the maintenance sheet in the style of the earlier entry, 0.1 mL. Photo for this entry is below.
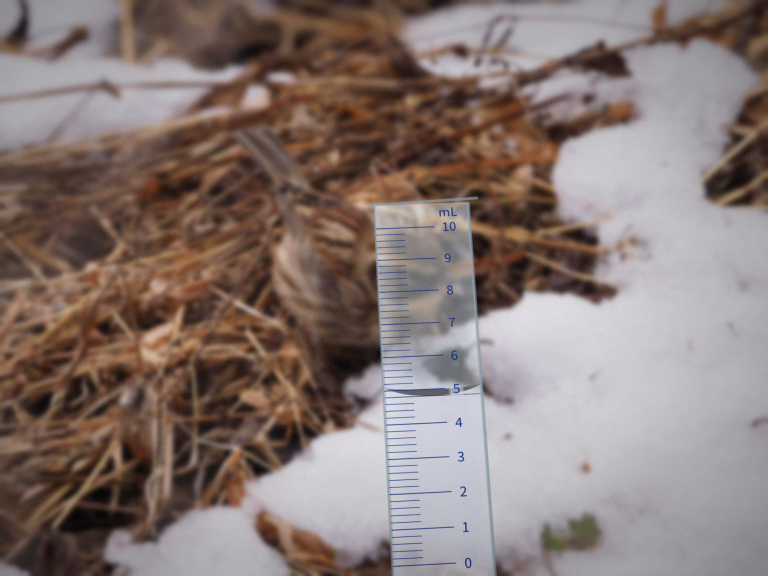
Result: 4.8 mL
